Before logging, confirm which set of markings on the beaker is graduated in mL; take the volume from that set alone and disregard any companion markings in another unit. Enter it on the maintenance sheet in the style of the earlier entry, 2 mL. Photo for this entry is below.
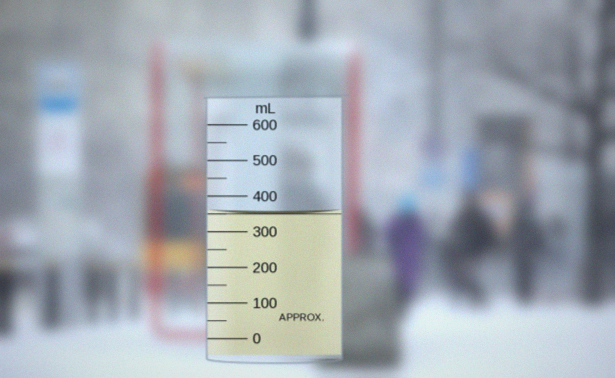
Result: 350 mL
